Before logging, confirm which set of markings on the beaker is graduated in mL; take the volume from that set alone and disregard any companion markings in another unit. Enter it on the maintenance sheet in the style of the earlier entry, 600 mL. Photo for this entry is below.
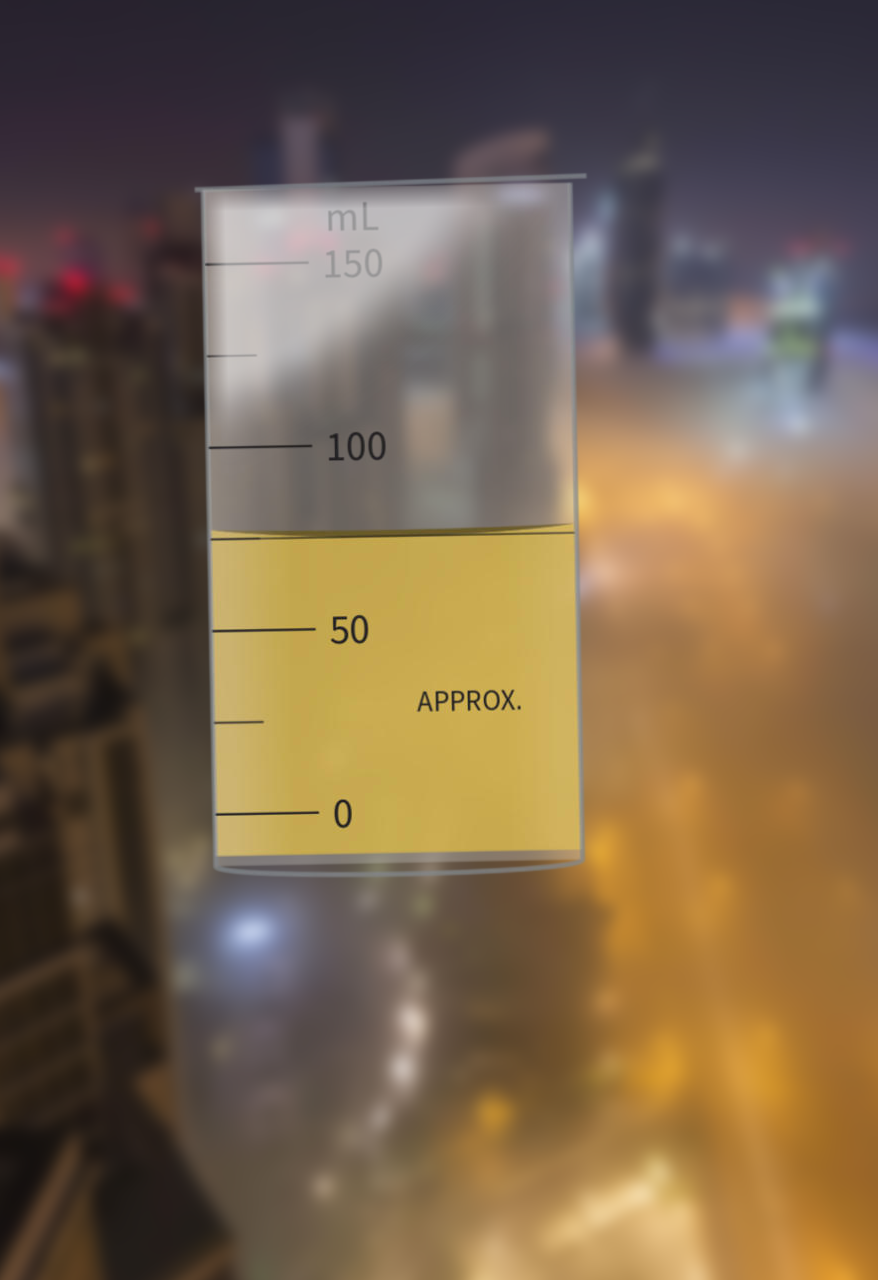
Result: 75 mL
